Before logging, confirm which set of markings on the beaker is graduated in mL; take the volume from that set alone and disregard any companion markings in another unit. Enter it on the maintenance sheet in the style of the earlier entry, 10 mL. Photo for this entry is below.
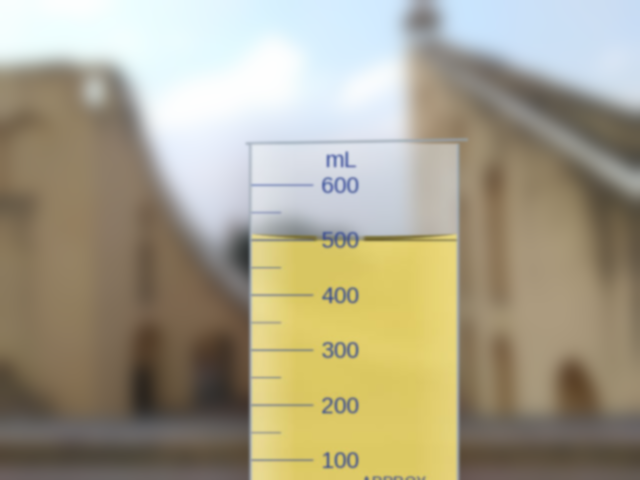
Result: 500 mL
